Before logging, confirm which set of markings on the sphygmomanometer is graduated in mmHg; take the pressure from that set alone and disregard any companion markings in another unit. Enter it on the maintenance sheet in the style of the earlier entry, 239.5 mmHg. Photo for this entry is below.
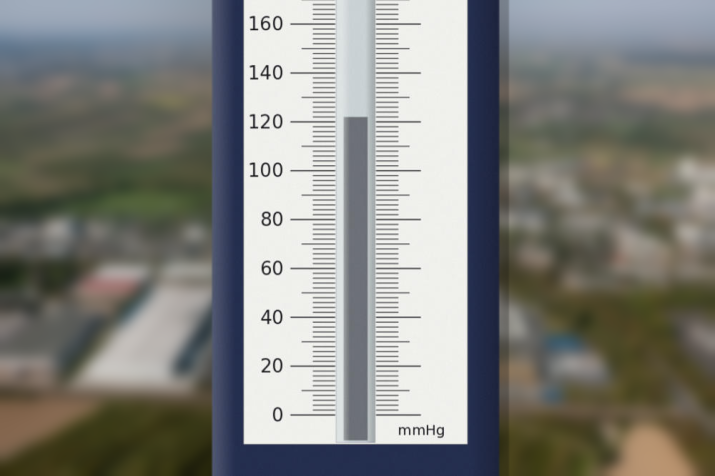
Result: 122 mmHg
